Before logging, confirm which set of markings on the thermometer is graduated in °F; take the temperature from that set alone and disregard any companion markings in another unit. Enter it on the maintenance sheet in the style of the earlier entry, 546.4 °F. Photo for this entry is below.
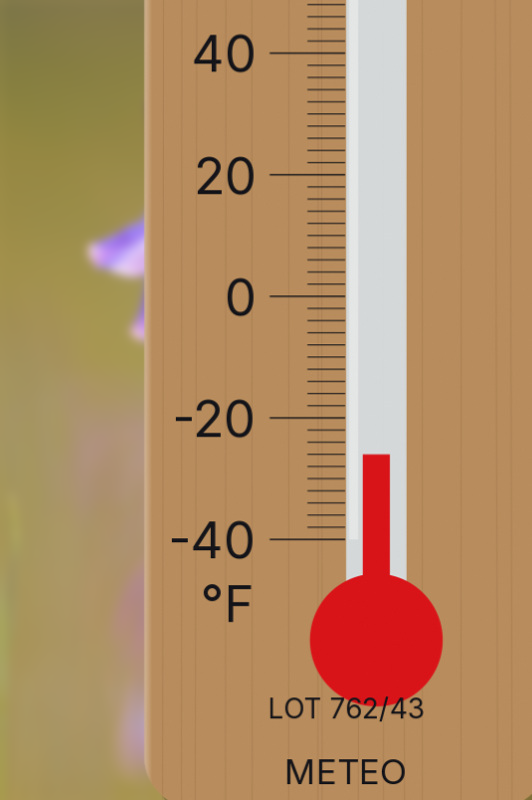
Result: -26 °F
